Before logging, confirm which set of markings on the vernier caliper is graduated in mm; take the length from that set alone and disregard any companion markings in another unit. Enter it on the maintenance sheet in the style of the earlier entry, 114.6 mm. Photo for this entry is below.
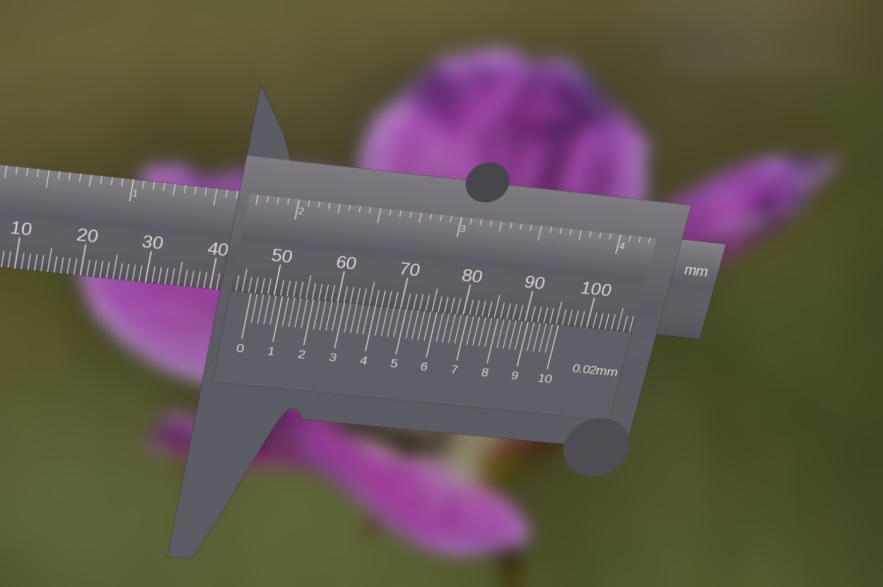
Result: 46.4 mm
